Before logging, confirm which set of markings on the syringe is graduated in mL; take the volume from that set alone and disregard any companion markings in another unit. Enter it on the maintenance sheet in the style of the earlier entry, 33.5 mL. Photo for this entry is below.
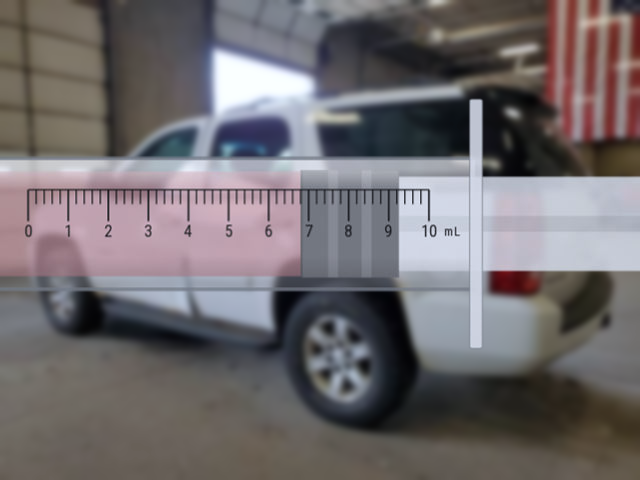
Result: 6.8 mL
